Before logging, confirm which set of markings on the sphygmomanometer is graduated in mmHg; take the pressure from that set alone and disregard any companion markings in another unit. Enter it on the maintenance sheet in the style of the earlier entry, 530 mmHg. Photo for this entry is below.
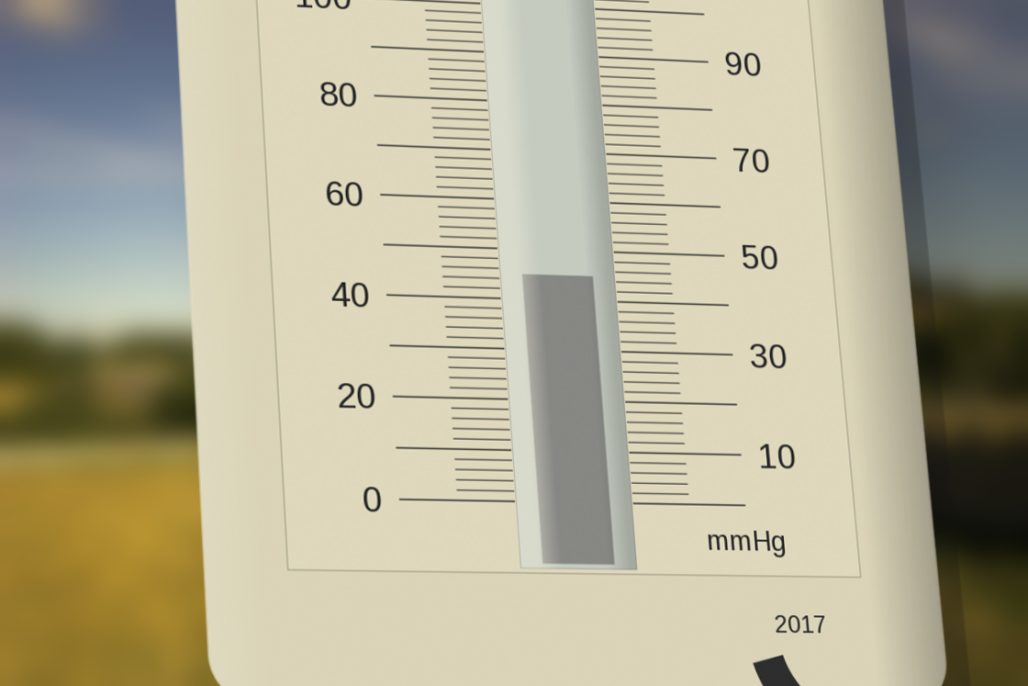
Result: 45 mmHg
